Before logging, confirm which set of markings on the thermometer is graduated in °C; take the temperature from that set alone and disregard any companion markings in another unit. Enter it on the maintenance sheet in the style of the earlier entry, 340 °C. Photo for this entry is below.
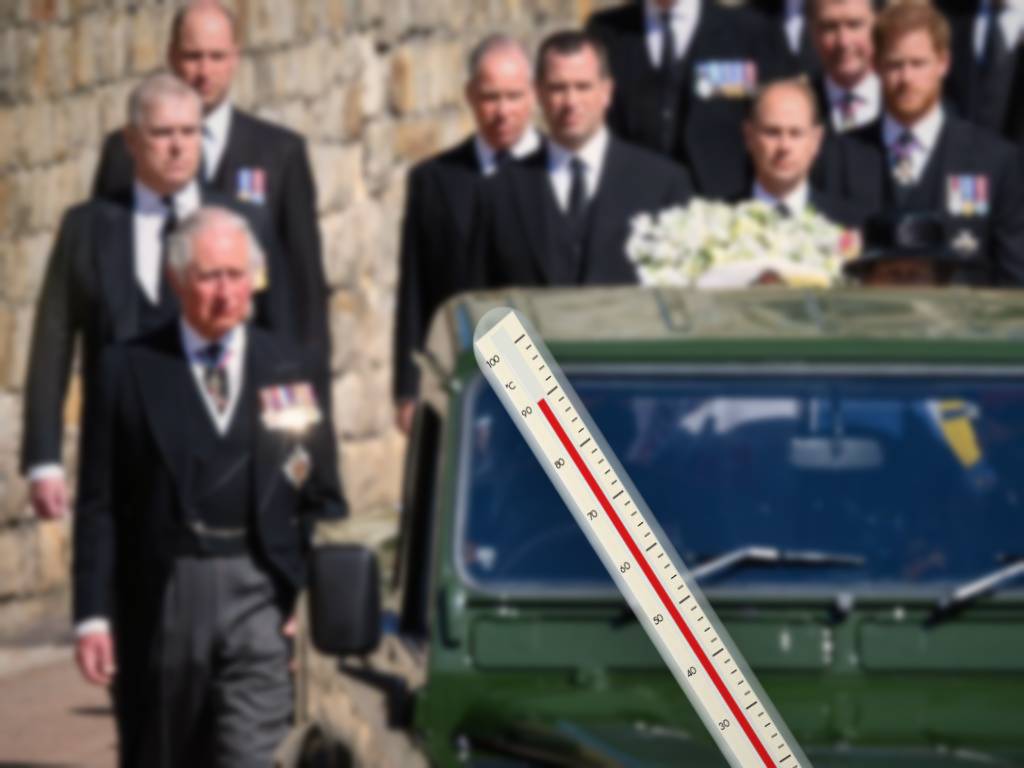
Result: 90 °C
